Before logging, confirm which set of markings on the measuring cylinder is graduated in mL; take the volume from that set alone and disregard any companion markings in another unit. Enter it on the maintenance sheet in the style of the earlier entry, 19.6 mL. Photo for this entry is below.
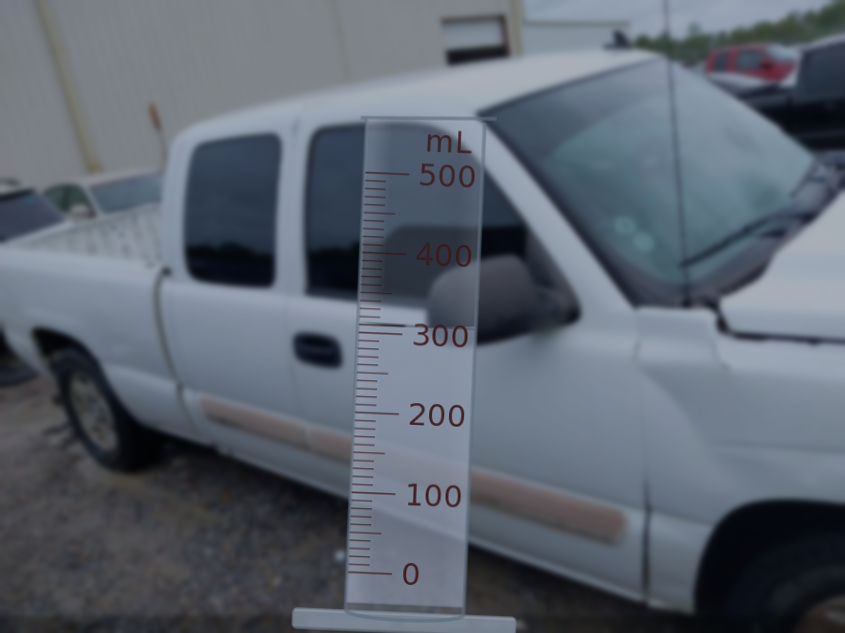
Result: 310 mL
